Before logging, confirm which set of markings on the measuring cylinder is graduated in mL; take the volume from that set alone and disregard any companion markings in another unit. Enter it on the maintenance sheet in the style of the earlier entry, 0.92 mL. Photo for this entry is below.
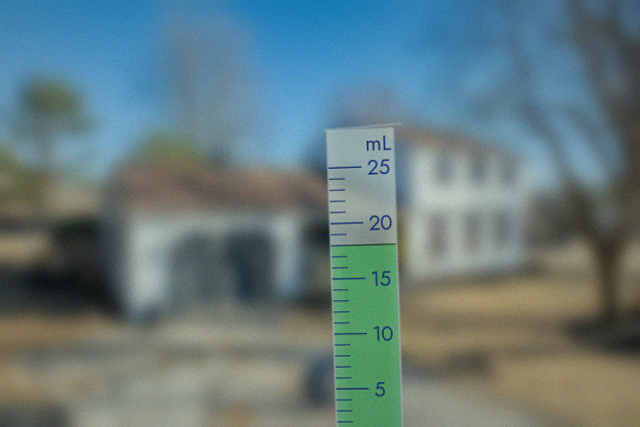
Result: 18 mL
